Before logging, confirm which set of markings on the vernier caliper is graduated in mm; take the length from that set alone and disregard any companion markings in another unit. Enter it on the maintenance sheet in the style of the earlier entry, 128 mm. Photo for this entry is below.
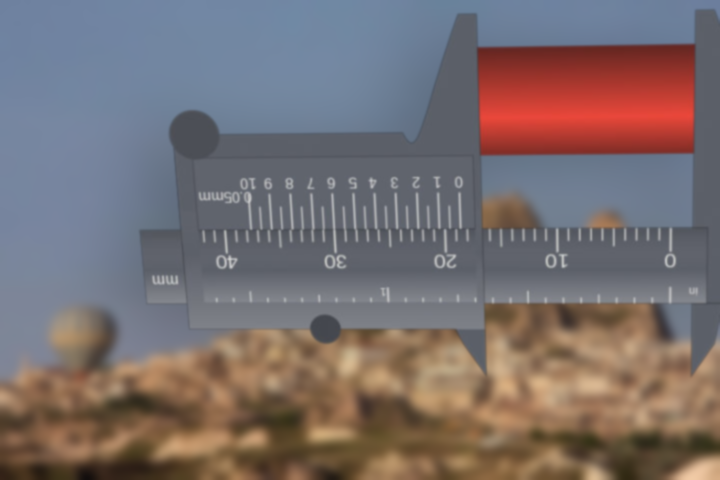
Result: 18.6 mm
